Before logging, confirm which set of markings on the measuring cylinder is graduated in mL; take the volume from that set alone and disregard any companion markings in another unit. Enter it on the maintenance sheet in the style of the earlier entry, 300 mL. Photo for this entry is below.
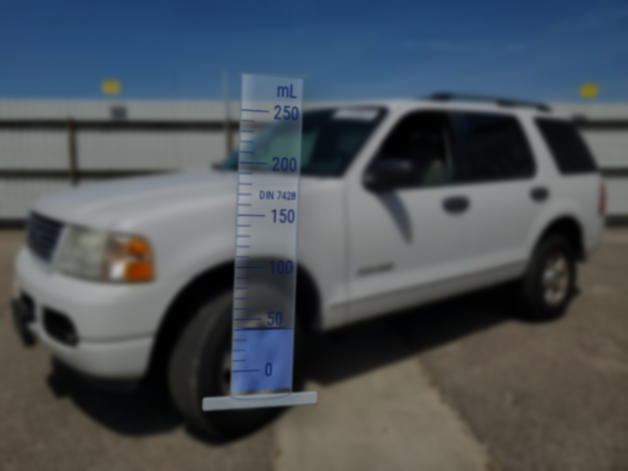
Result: 40 mL
